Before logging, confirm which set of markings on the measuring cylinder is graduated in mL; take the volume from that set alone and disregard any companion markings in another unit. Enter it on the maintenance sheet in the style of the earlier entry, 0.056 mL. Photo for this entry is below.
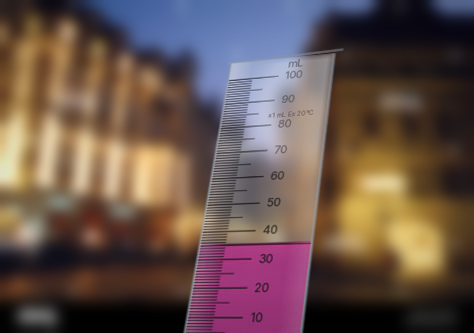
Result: 35 mL
